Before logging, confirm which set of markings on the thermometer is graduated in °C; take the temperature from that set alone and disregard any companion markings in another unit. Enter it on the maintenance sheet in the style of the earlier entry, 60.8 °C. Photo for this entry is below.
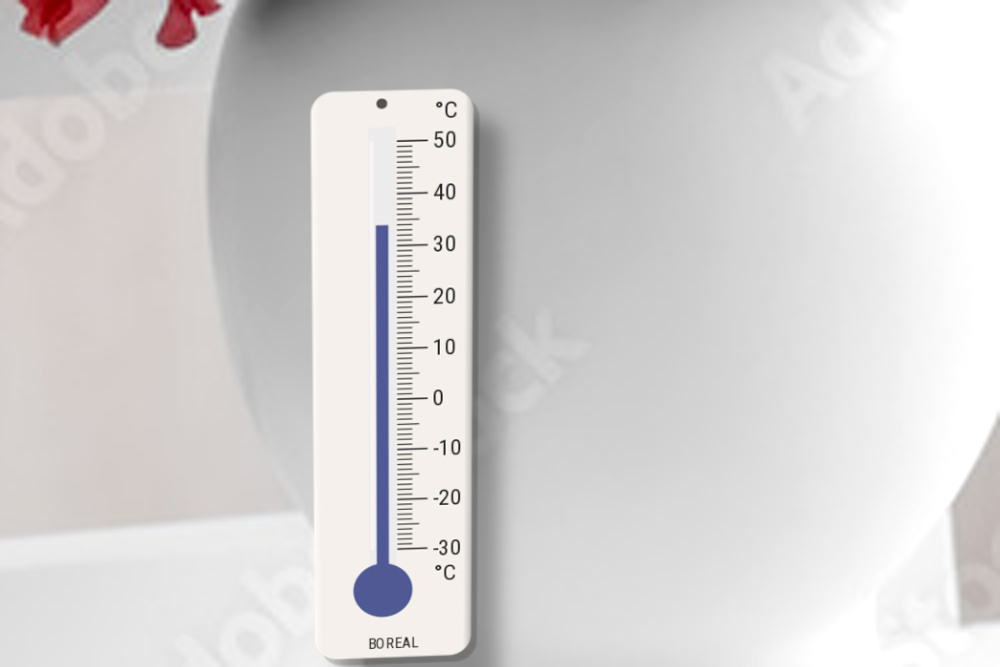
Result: 34 °C
